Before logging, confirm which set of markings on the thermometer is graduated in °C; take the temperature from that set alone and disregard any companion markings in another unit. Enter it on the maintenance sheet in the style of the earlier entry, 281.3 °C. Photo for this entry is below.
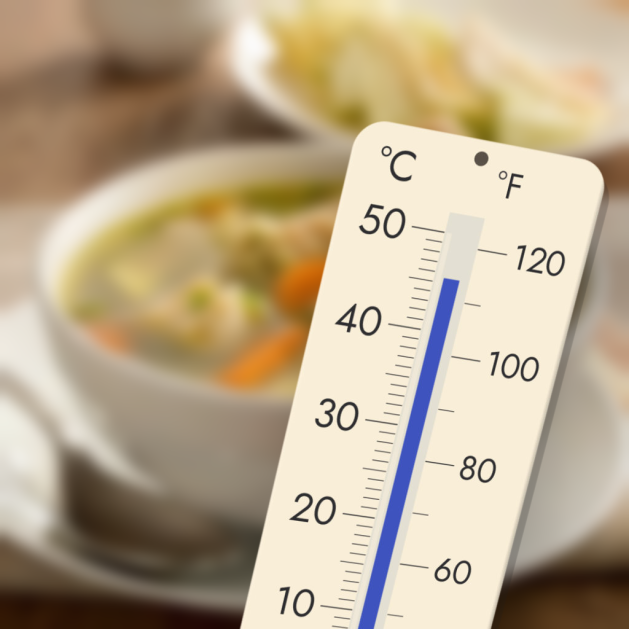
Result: 45.5 °C
